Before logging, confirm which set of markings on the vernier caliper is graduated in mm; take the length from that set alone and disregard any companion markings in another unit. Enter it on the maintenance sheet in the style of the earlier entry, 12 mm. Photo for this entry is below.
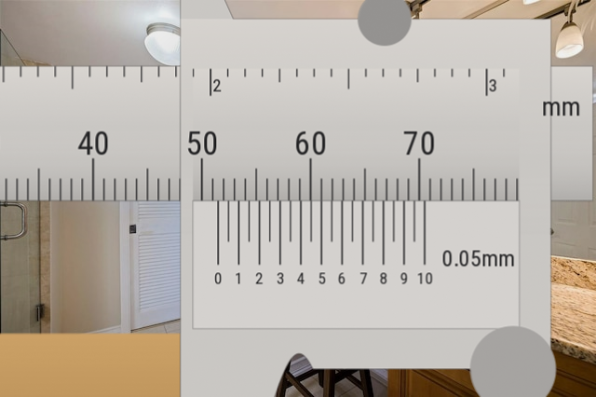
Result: 51.5 mm
